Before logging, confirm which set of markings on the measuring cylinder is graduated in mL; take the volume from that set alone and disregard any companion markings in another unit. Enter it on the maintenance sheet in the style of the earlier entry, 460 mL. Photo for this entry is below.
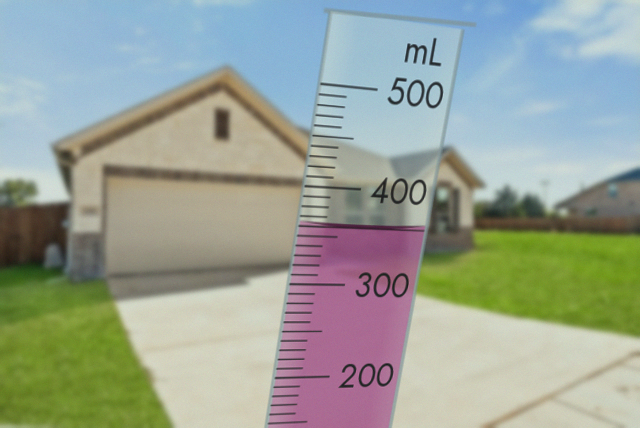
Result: 360 mL
